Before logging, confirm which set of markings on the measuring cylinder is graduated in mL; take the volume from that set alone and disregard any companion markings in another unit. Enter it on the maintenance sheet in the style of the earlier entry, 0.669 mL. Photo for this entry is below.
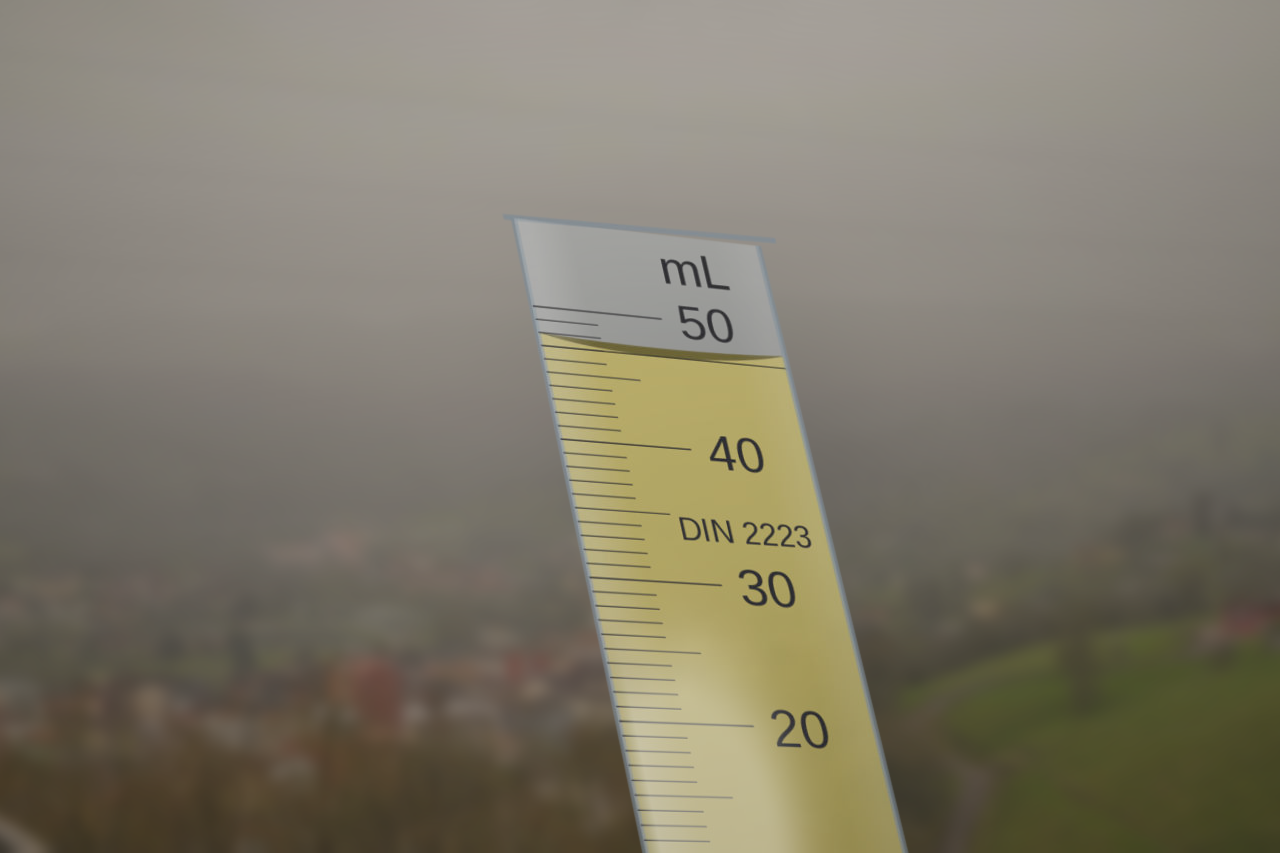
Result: 47 mL
